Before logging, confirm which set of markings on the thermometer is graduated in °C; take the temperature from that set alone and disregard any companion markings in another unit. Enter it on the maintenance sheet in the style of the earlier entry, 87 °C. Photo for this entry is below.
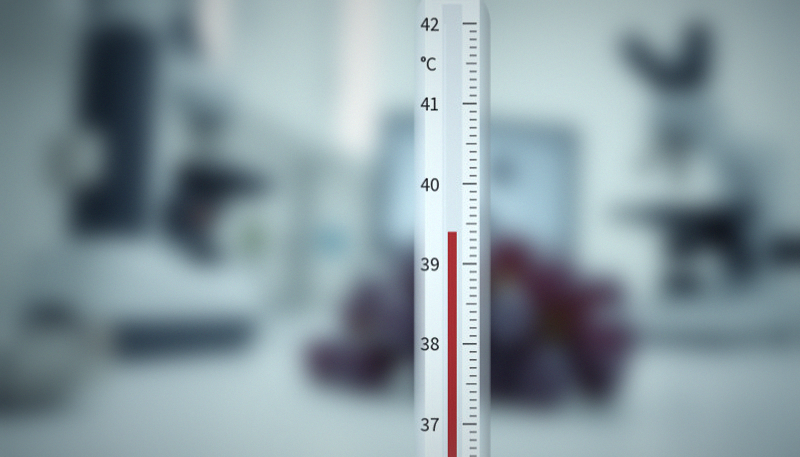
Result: 39.4 °C
